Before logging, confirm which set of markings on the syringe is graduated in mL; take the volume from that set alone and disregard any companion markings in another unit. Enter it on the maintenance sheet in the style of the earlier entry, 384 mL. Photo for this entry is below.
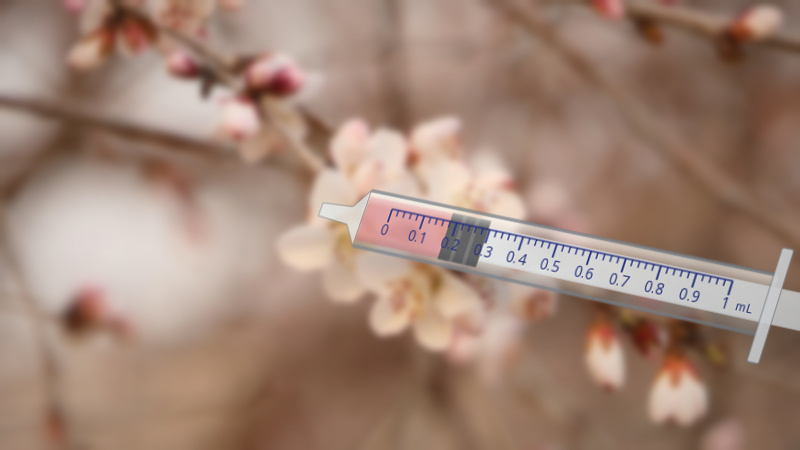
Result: 0.18 mL
